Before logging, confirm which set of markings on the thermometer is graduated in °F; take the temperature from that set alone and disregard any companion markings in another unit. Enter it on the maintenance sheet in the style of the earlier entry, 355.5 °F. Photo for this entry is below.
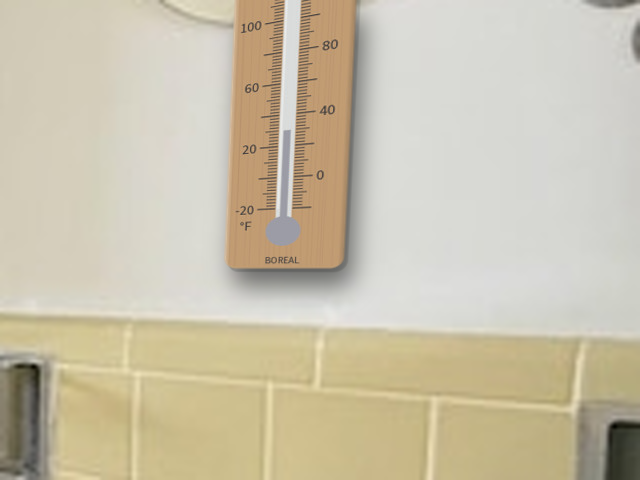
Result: 30 °F
